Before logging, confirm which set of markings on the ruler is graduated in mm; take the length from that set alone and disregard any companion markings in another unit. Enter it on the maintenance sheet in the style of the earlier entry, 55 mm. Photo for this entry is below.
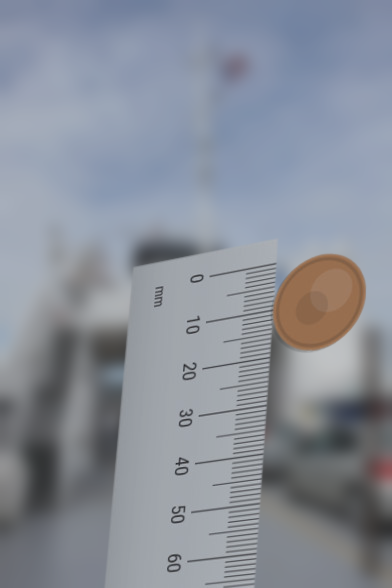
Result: 20 mm
